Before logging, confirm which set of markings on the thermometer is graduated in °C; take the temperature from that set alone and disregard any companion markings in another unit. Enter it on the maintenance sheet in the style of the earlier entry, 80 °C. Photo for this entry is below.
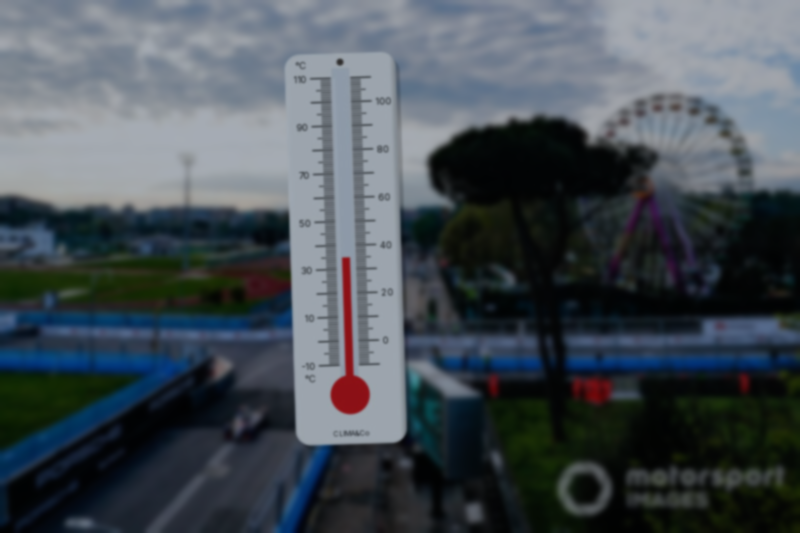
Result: 35 °C
